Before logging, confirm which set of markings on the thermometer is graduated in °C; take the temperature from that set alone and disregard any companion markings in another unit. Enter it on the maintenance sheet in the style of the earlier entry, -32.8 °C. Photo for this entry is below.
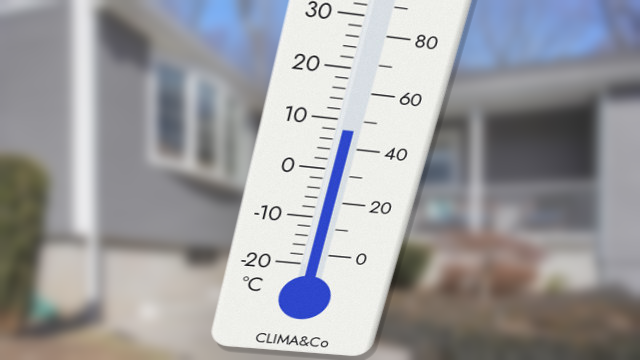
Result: 8 °C
